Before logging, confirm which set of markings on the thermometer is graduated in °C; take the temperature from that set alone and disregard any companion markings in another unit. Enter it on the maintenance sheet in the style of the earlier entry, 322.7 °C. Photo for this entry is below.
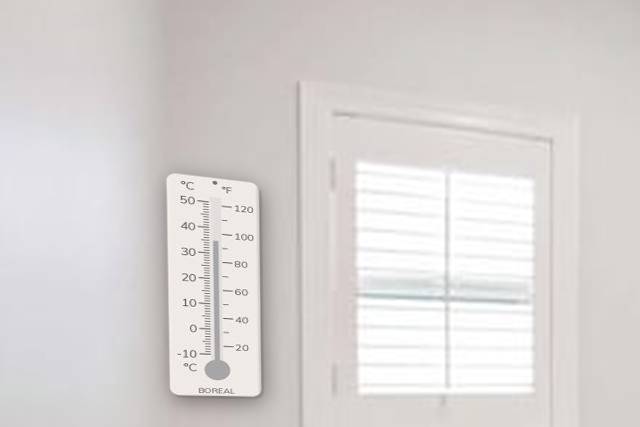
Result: 35 °C
